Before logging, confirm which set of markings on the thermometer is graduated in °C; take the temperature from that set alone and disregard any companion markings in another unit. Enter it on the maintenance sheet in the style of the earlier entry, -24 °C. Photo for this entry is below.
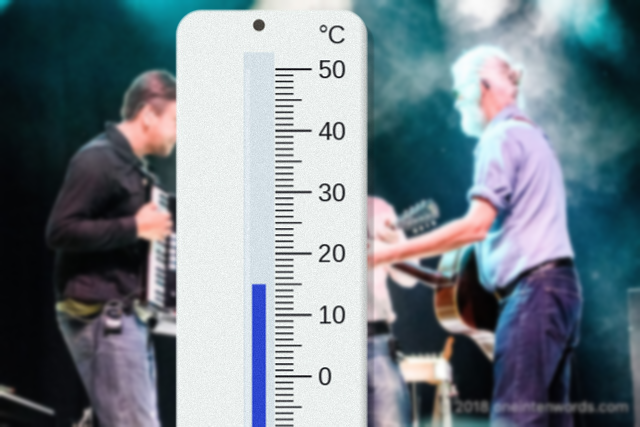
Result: 15 °C
